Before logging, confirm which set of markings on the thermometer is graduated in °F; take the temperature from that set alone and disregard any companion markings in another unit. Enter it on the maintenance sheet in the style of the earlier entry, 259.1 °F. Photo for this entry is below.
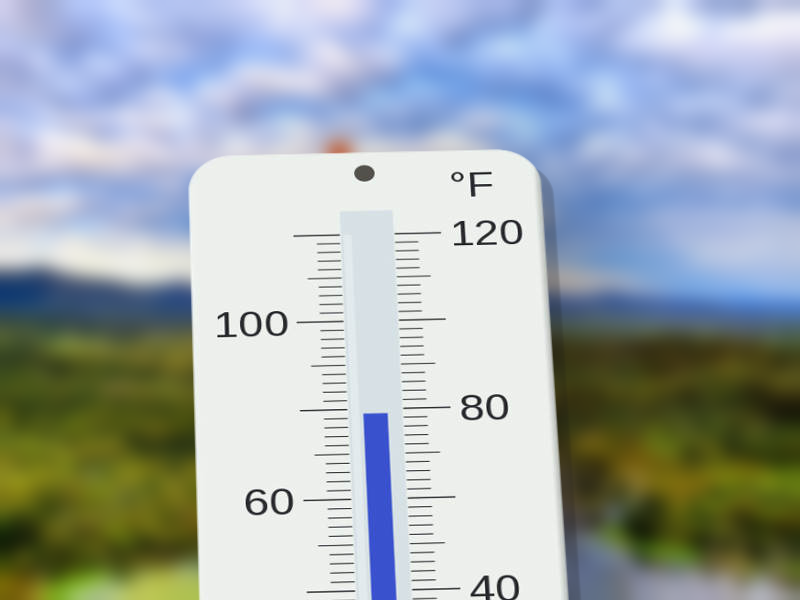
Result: 79 °F
